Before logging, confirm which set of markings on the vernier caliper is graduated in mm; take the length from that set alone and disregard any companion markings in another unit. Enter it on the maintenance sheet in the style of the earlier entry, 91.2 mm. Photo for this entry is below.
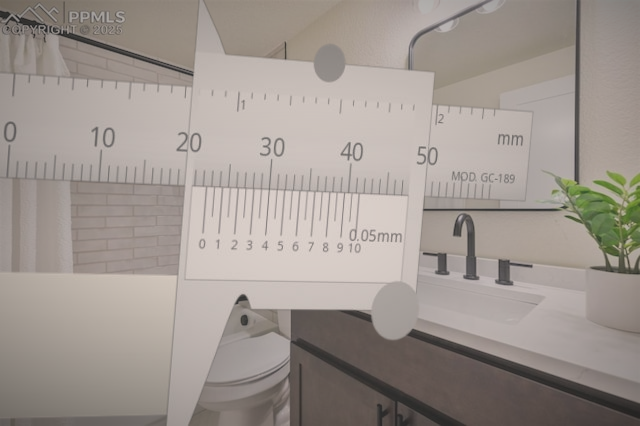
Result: 22.4 mm
